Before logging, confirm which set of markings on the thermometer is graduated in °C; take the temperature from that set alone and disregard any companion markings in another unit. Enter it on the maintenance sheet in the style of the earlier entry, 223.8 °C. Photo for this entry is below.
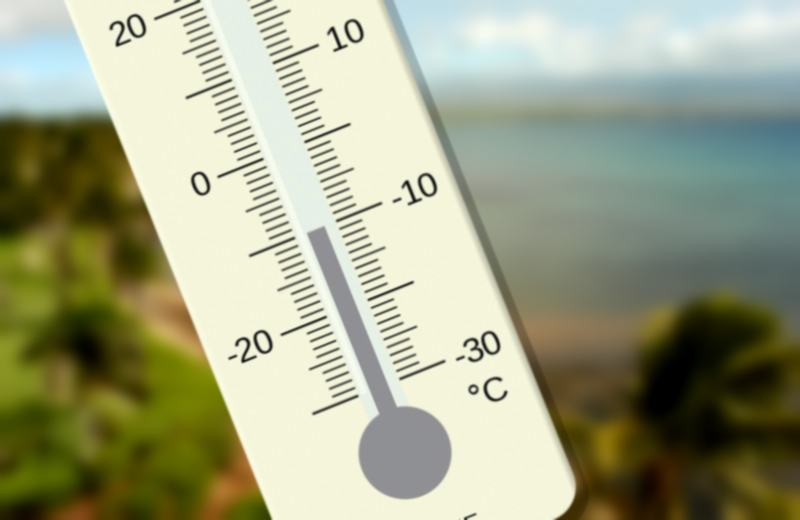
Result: -10 °C
